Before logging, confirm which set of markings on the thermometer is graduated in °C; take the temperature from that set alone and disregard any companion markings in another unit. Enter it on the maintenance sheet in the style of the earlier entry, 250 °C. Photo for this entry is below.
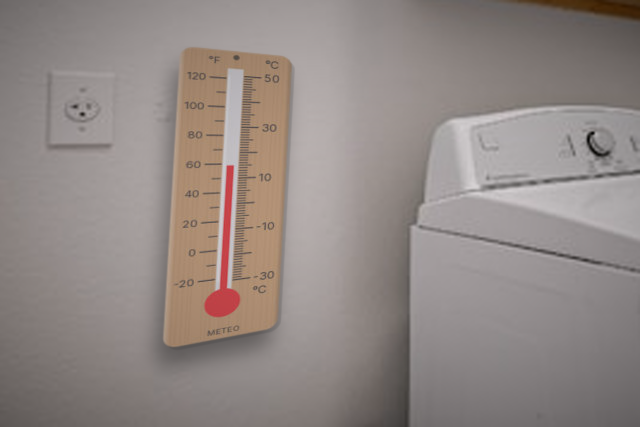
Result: 15 °C
